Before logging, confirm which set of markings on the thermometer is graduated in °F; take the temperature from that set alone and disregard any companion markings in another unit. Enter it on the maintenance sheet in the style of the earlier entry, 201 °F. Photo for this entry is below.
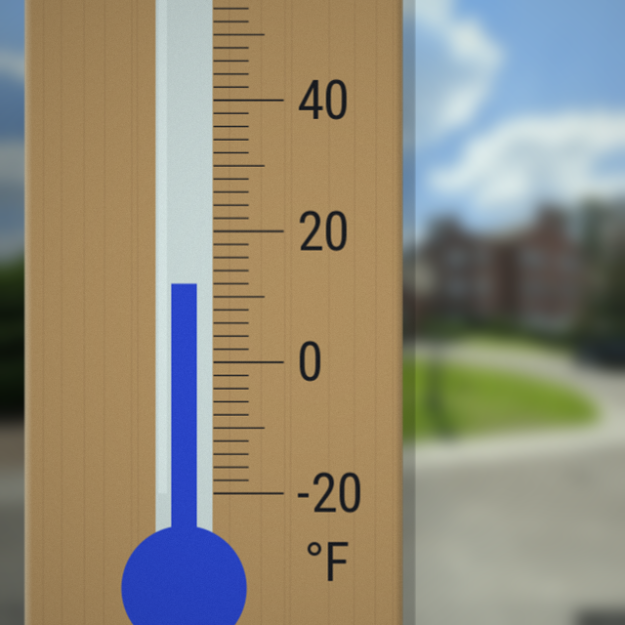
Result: 12 °F
